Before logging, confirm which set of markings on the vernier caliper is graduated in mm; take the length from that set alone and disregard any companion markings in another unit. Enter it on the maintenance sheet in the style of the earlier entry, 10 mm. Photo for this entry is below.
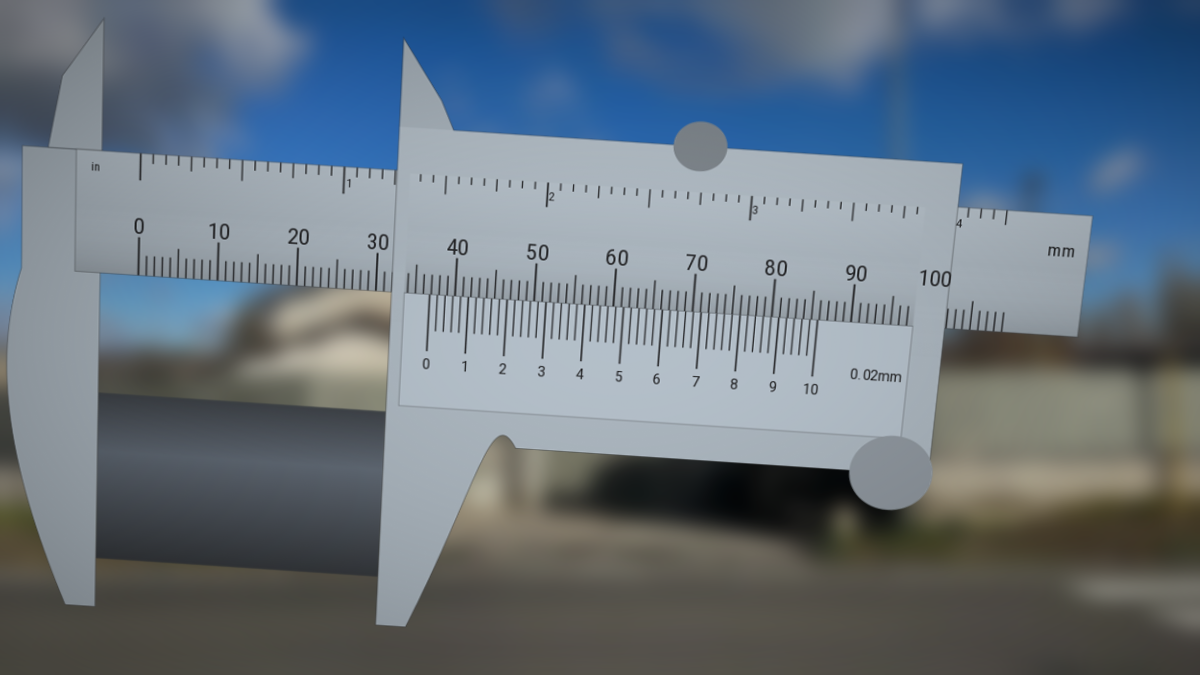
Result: 36.8 mm
